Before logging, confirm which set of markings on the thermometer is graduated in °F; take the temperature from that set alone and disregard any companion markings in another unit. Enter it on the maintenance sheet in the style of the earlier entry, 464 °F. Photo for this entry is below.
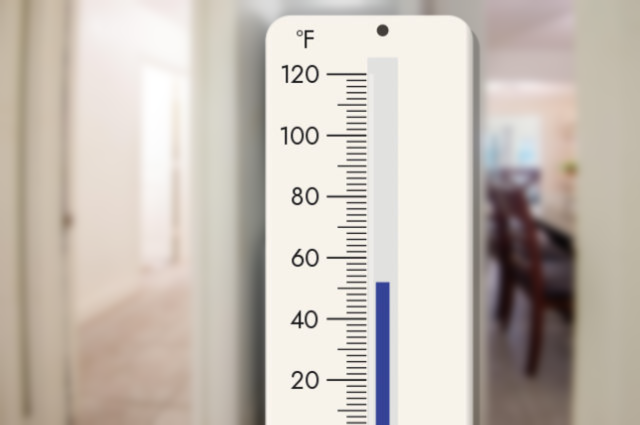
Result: 52 °F
